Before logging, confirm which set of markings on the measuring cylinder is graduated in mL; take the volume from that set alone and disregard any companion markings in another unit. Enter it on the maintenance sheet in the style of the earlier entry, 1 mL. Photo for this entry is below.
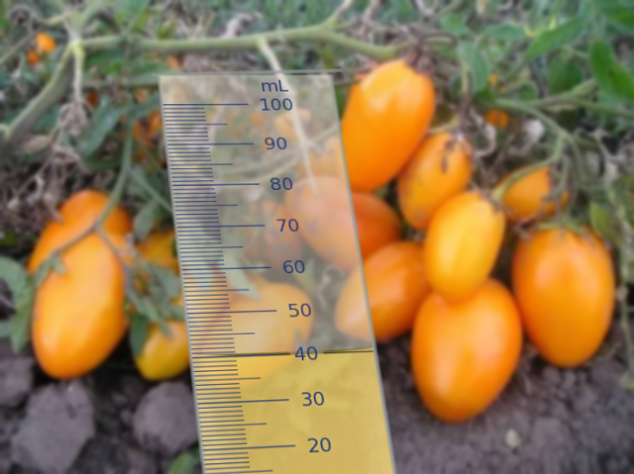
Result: 40 mL
